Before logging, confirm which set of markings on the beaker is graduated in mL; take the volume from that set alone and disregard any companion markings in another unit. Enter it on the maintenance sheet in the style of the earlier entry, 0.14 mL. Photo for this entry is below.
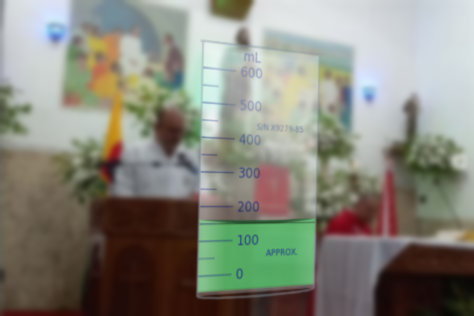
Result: 150 mL
